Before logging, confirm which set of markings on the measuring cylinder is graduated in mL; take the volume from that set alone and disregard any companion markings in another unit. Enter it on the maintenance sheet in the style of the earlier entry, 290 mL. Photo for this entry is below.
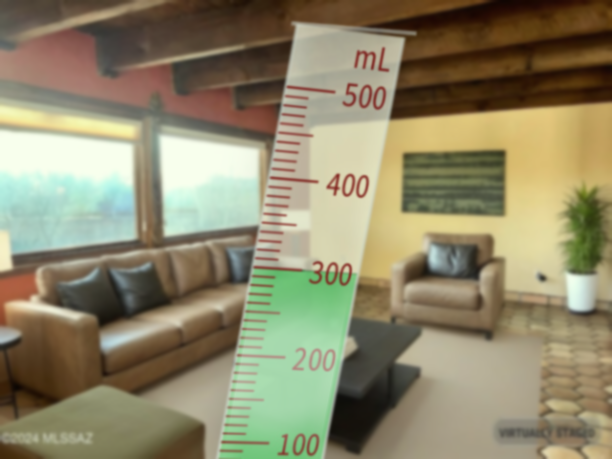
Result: 300 mL
